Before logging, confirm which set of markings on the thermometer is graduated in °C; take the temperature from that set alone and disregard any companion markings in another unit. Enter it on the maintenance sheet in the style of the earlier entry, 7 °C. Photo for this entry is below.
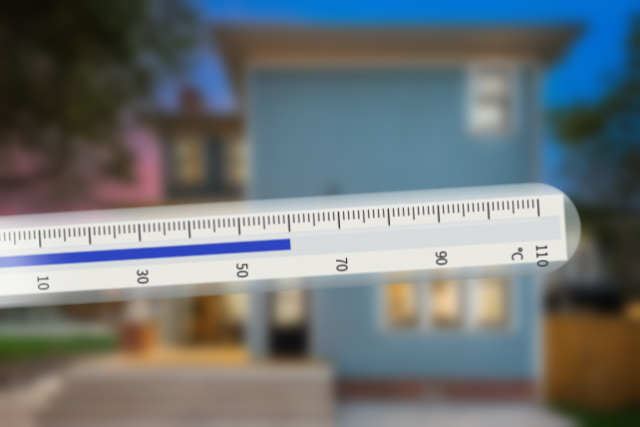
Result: 60 °C
